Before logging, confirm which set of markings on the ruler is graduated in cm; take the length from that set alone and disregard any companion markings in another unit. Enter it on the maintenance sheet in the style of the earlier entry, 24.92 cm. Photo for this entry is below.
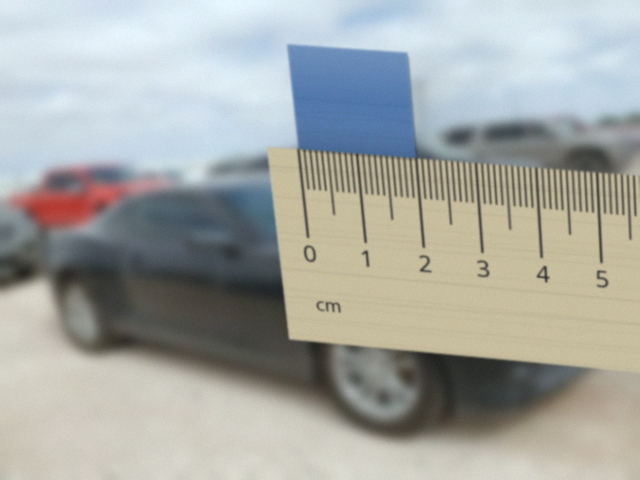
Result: 2 cm
